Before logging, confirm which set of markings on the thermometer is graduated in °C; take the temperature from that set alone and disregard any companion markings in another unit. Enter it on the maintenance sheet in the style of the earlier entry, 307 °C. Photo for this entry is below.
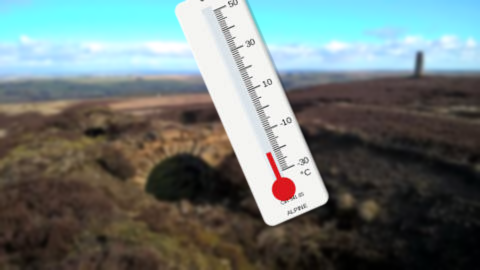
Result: -20 °C
